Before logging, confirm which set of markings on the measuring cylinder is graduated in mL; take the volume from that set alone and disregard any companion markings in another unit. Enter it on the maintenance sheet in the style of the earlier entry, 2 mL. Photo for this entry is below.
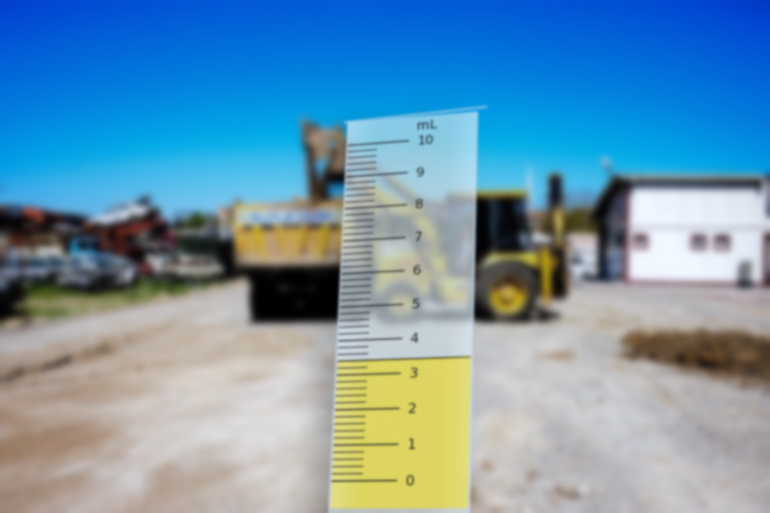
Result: 3.4 mL
